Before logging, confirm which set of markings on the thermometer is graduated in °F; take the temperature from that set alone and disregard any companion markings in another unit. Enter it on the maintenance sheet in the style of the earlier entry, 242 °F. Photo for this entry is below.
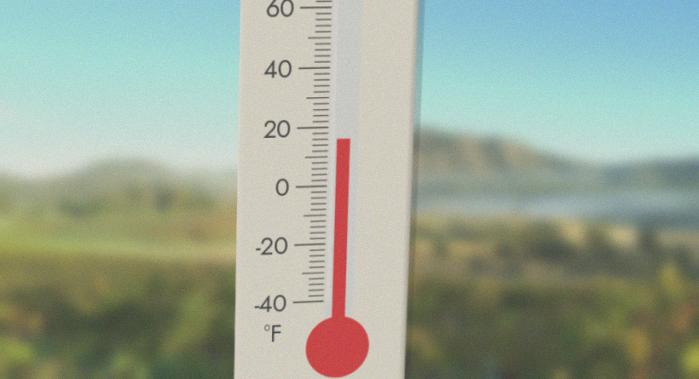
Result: 16 °F
